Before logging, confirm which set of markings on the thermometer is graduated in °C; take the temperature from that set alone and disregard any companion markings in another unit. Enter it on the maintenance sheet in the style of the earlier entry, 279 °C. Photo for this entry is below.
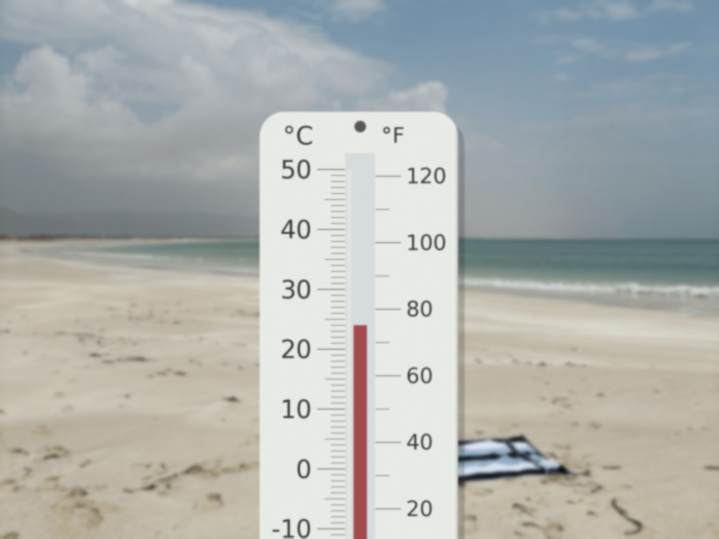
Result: 24 °C
